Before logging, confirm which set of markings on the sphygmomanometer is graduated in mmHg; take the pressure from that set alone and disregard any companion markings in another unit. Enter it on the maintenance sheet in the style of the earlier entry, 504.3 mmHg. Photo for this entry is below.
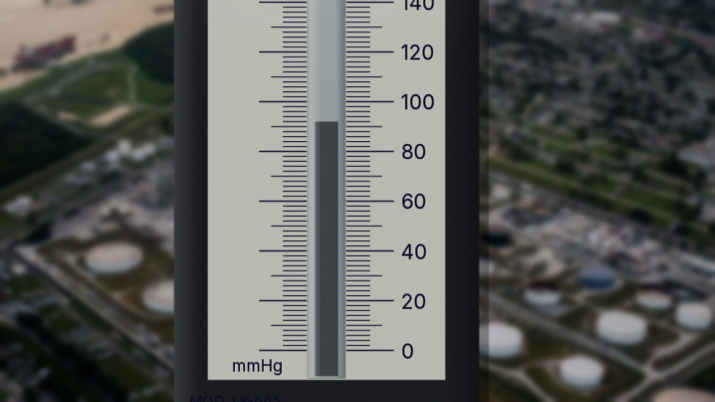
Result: 92 mmHg
